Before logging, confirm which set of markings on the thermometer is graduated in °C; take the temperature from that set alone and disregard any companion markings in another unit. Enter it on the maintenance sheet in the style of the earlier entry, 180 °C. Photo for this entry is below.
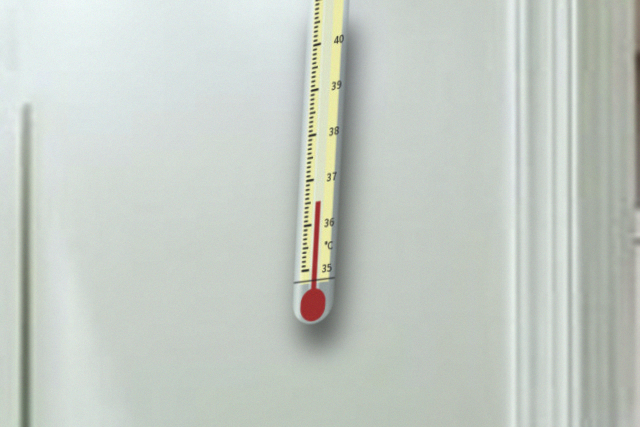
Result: 36.5 °C
